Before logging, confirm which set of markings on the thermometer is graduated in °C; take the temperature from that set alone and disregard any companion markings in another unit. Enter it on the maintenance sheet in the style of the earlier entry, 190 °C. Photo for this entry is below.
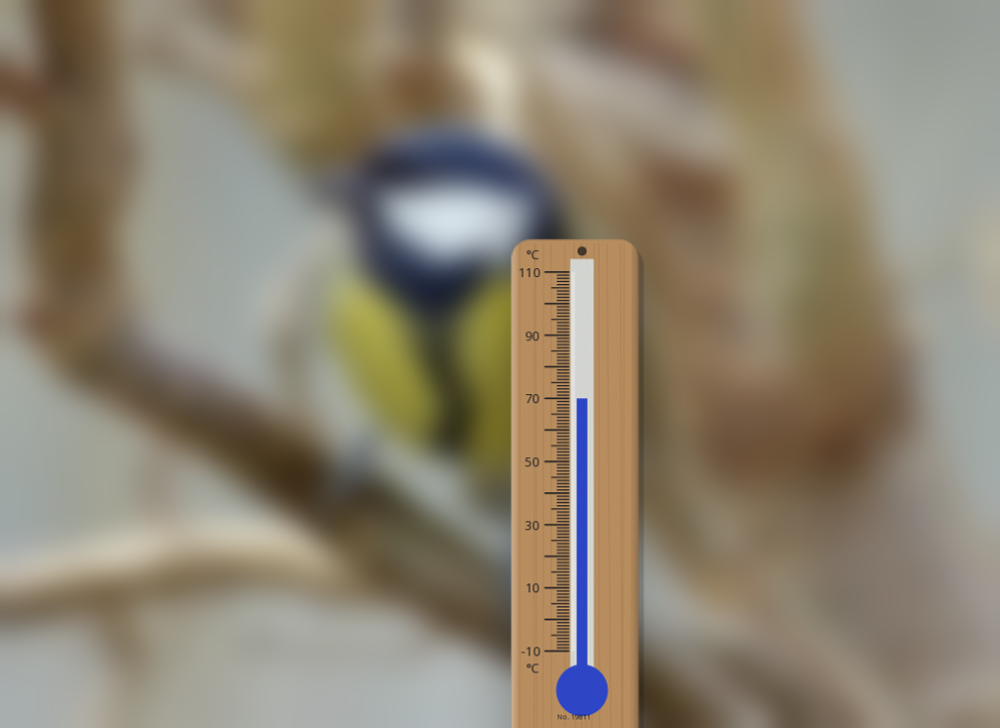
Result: 70 °C
